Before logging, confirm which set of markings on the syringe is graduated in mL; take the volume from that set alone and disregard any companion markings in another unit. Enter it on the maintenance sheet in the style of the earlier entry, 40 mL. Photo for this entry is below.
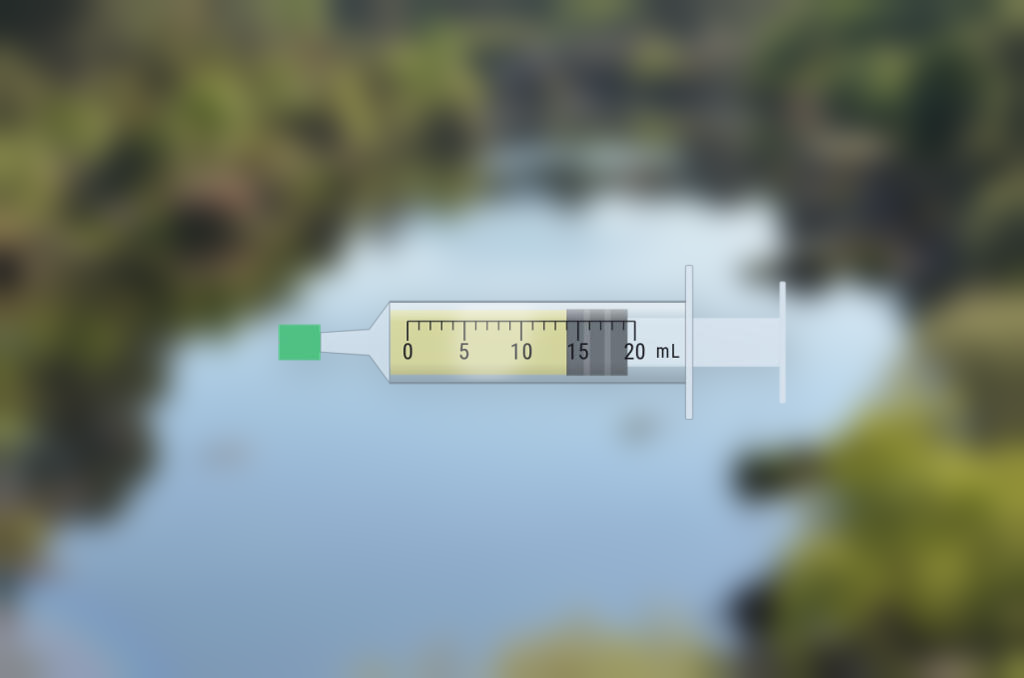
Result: 14 mL
